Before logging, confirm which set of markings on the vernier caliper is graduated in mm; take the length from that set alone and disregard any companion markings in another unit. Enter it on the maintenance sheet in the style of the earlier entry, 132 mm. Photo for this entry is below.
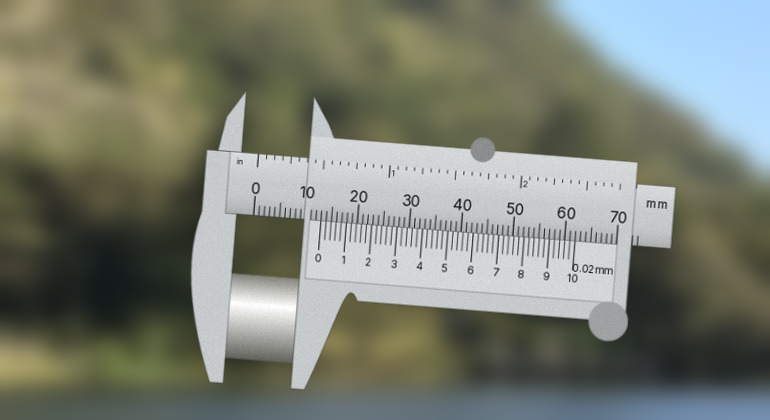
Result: 13.0 mm
